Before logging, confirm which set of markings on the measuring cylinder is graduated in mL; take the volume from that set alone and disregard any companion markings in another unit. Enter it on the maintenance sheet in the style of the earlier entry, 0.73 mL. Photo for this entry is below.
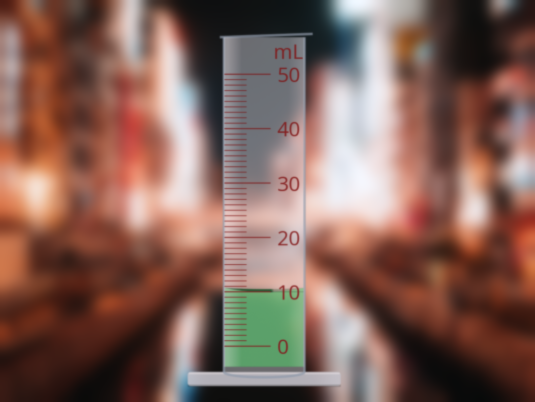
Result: 10 mL
